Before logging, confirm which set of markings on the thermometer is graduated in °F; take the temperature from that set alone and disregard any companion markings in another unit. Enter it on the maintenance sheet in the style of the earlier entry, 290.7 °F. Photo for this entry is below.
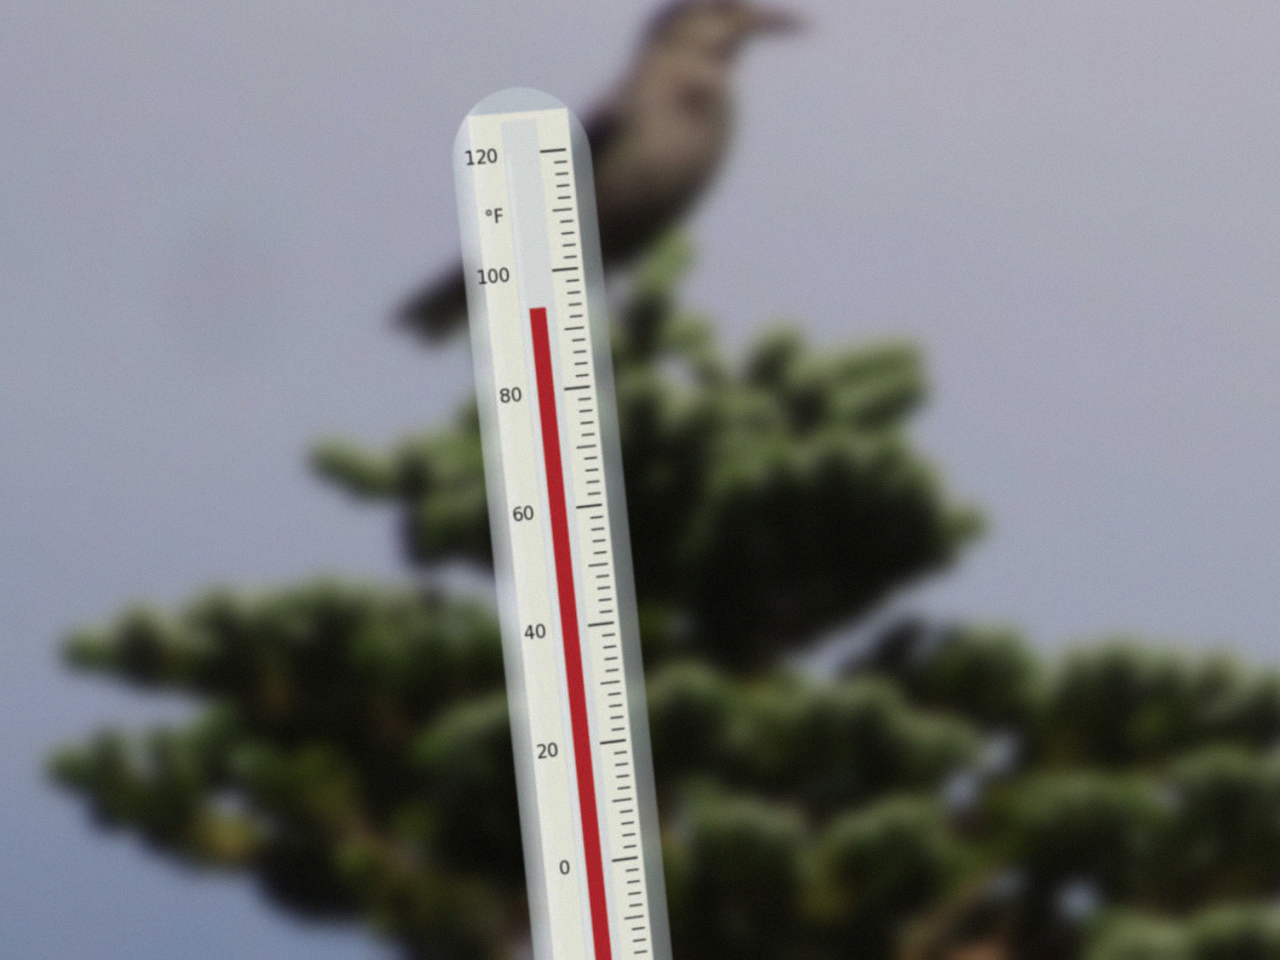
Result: 94 °F
